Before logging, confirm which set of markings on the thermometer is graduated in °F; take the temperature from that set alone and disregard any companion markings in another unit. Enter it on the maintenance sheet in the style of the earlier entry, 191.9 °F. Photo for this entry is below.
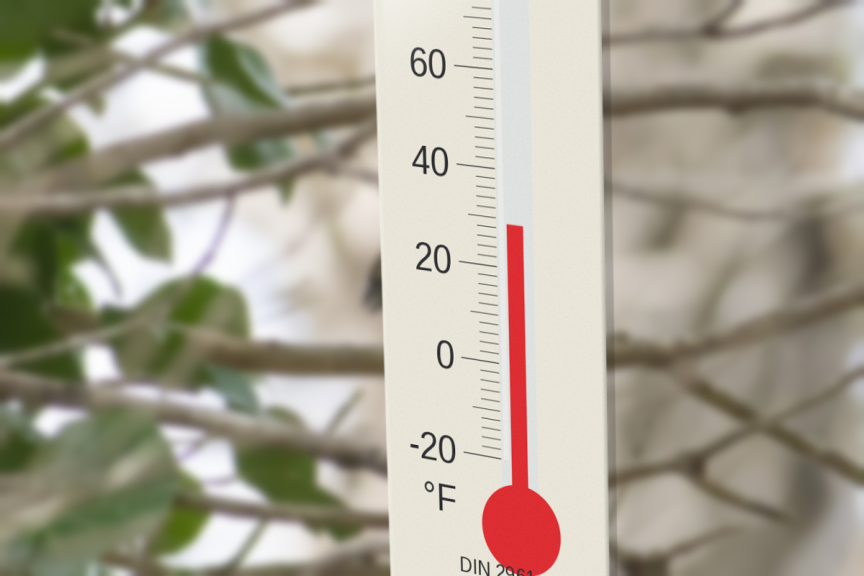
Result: 29 °F
